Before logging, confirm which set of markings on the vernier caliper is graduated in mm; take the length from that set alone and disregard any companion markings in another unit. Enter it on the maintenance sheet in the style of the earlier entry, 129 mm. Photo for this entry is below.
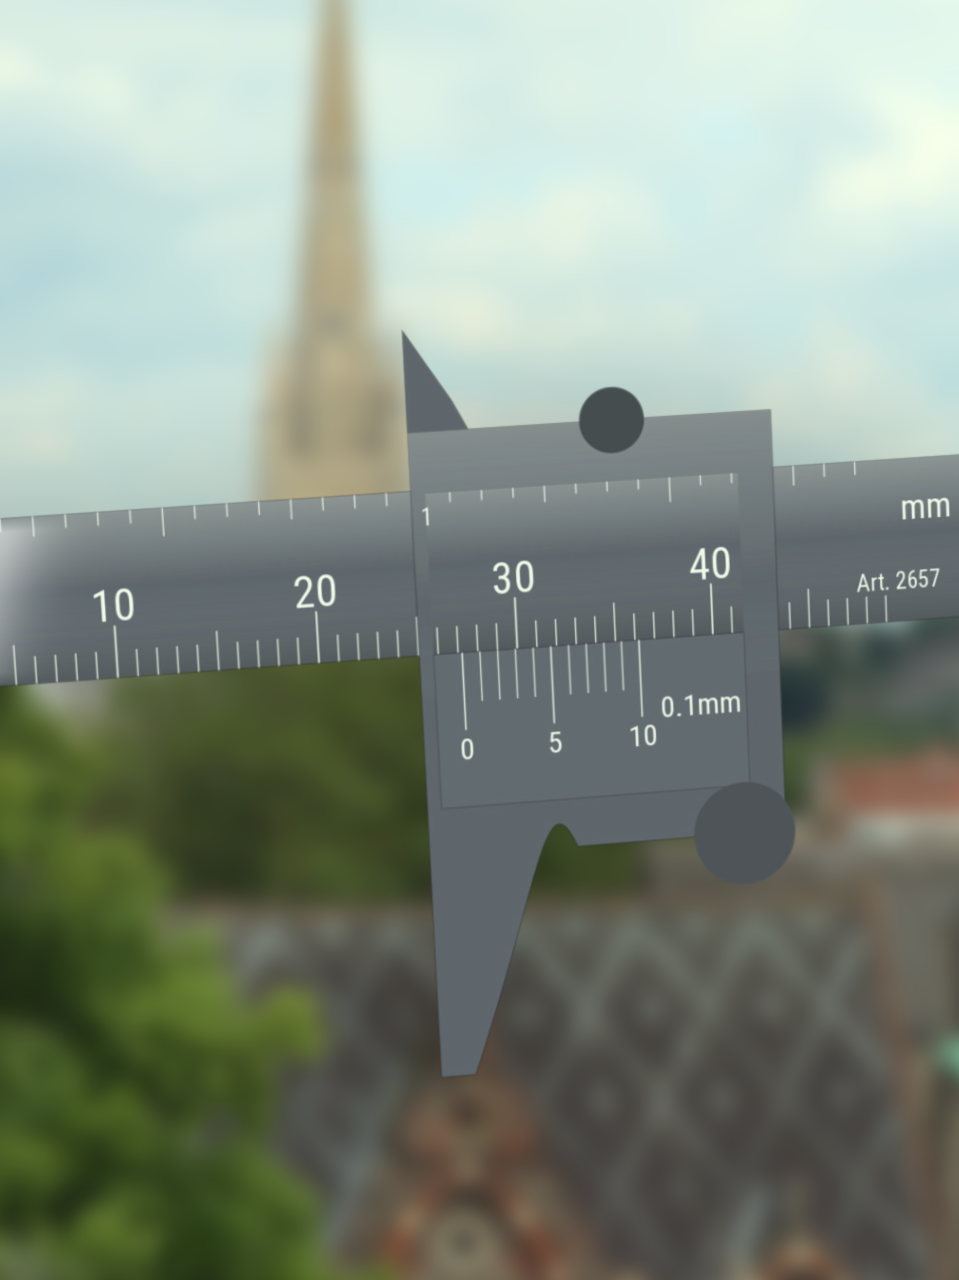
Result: 27.2 mm
